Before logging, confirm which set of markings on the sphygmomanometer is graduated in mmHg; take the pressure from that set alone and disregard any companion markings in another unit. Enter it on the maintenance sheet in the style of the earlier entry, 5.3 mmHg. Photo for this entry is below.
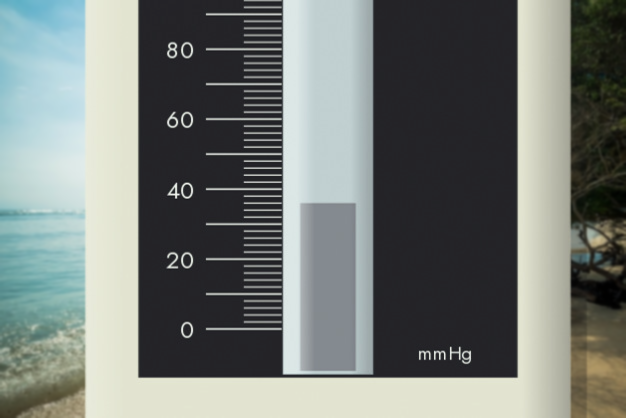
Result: 36 mmHg
